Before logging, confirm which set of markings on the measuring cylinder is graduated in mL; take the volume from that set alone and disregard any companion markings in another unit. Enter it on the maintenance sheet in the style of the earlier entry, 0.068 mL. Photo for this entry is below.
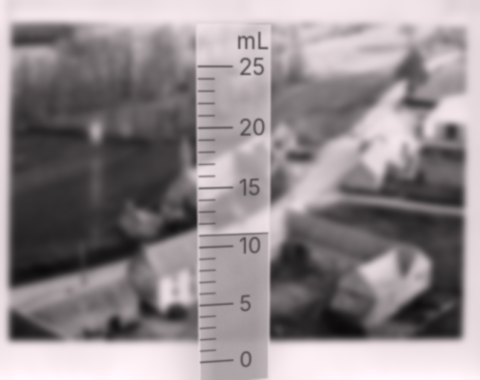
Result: 11 mL
